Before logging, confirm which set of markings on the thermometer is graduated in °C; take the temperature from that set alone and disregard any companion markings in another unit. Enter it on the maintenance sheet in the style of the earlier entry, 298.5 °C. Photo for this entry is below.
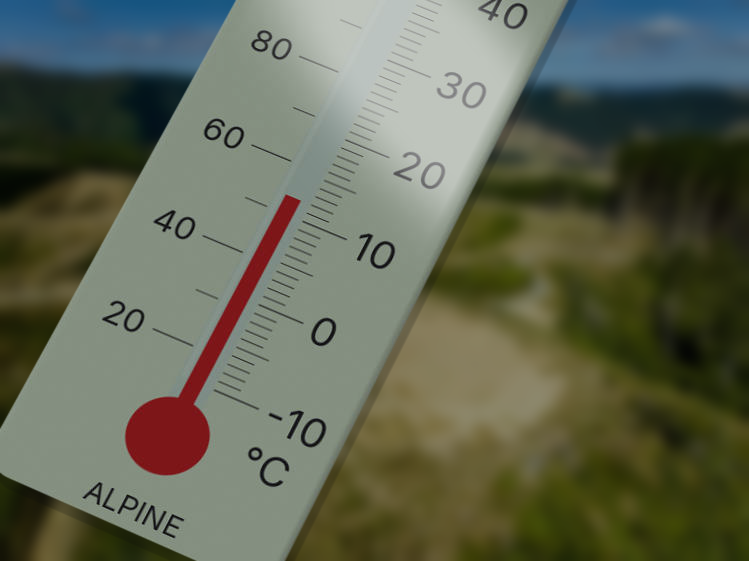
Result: 12 °C
